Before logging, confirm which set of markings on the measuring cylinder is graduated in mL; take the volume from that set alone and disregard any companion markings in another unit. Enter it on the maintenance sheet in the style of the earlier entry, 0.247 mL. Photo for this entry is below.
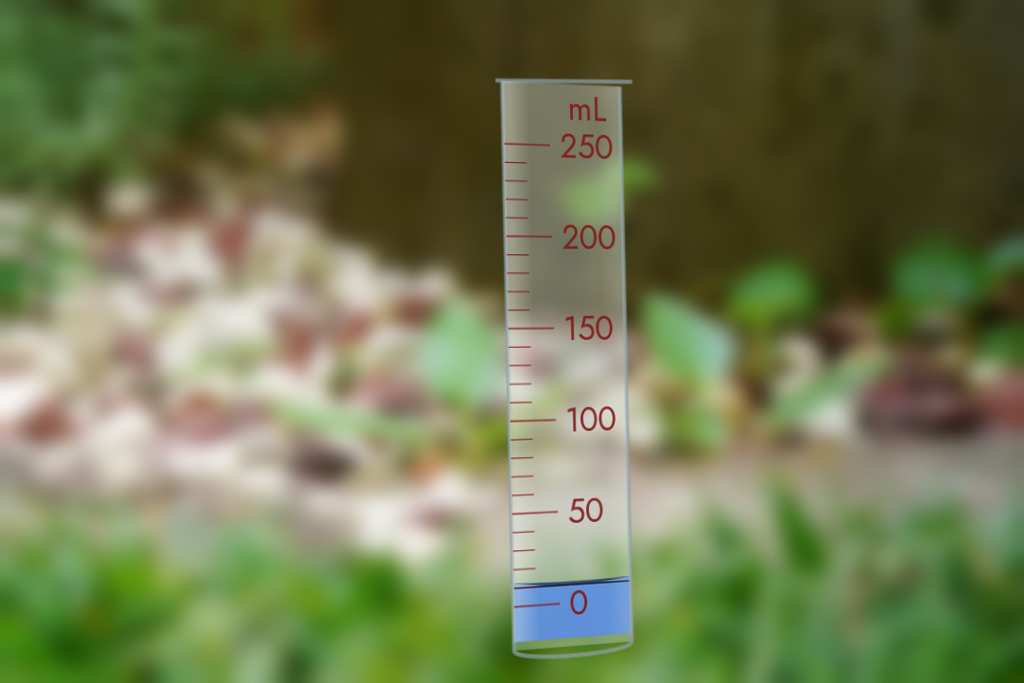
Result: 10 mL
